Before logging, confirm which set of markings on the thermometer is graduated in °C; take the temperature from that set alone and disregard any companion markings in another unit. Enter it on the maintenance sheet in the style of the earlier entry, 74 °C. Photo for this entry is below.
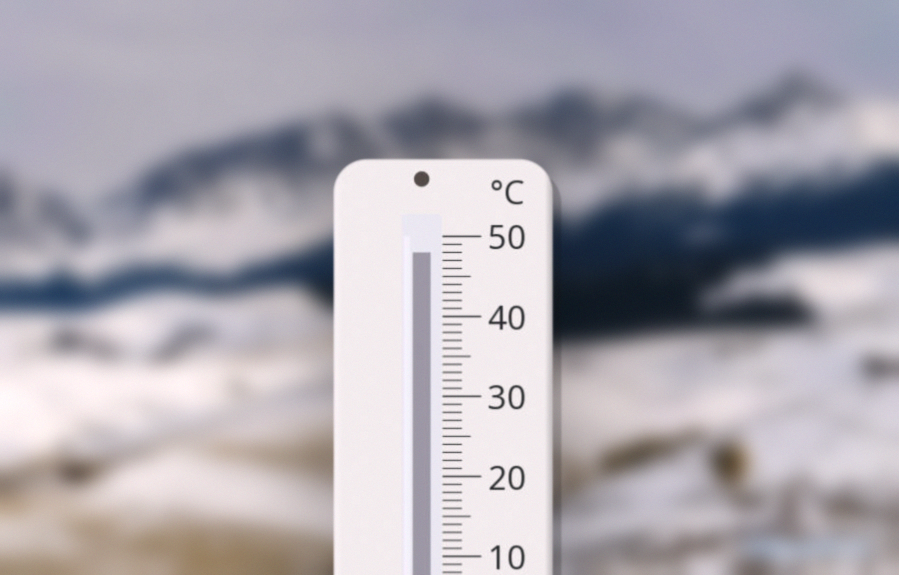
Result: 48 °C
